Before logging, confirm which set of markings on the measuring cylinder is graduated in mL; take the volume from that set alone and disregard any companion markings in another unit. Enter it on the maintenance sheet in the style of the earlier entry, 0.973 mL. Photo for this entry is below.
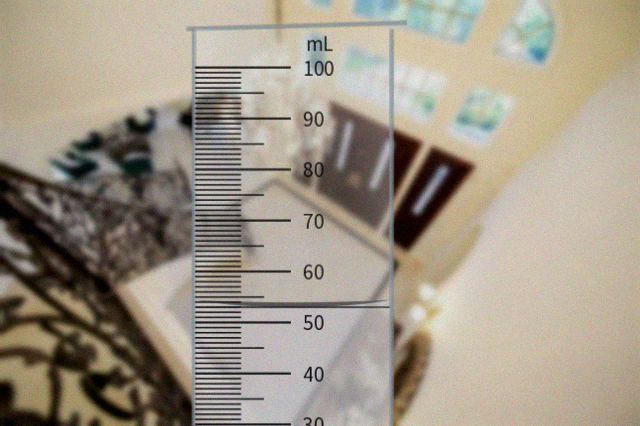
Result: 53 mL
